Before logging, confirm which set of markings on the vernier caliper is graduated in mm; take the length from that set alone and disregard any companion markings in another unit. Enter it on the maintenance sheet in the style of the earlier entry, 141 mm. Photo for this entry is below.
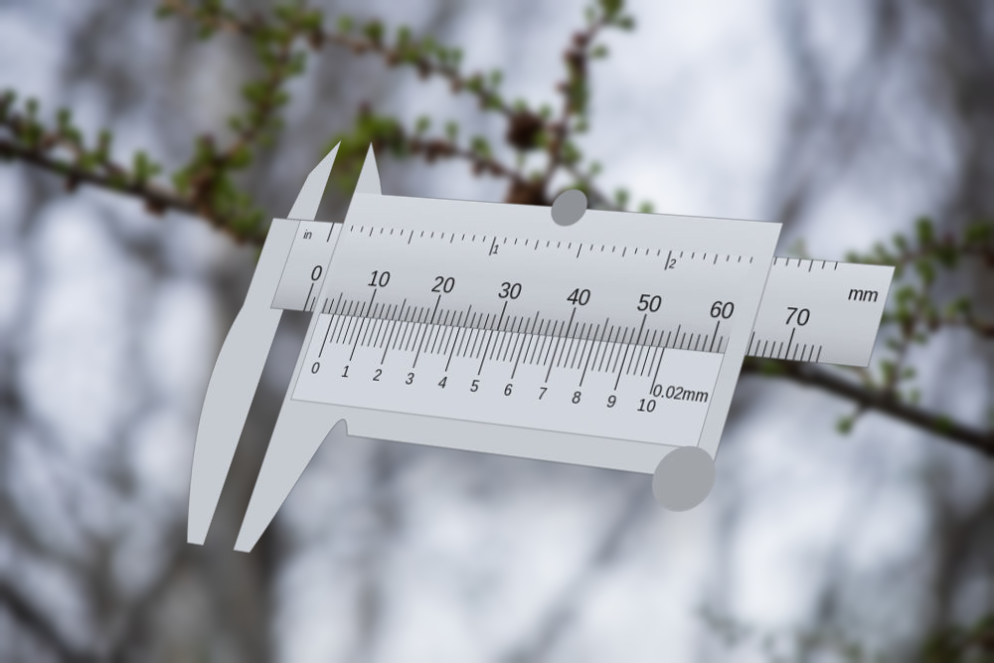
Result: 4.8 mm
